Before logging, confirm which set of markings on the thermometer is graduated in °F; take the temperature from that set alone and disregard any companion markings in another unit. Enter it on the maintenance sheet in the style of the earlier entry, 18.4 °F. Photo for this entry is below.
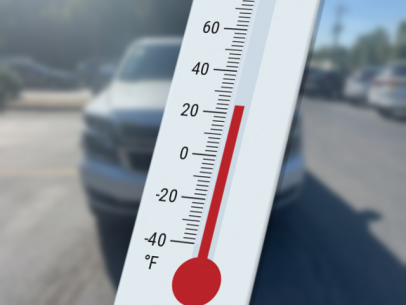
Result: 24 °F
